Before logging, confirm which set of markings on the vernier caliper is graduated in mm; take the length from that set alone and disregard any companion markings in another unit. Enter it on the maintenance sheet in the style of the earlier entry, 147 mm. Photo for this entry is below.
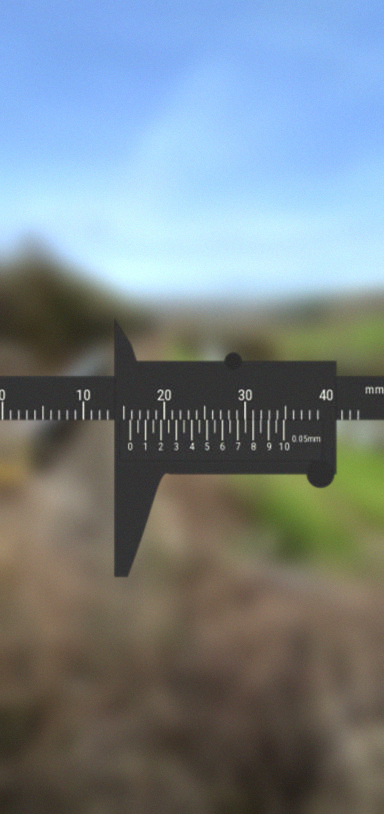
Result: 15.8 mm
